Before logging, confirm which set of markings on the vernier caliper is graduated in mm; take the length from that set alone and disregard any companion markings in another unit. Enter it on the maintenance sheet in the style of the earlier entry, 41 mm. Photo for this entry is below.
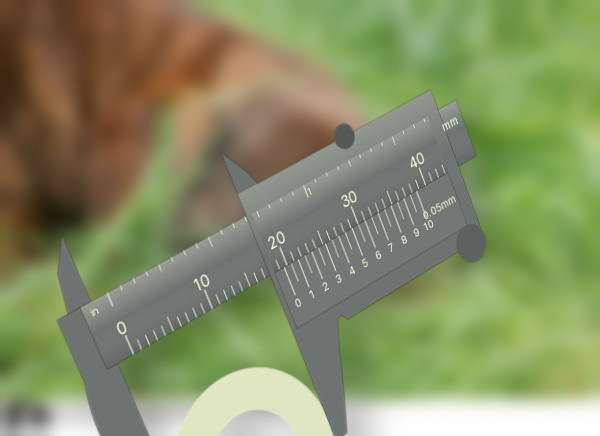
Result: 19.6 mm
